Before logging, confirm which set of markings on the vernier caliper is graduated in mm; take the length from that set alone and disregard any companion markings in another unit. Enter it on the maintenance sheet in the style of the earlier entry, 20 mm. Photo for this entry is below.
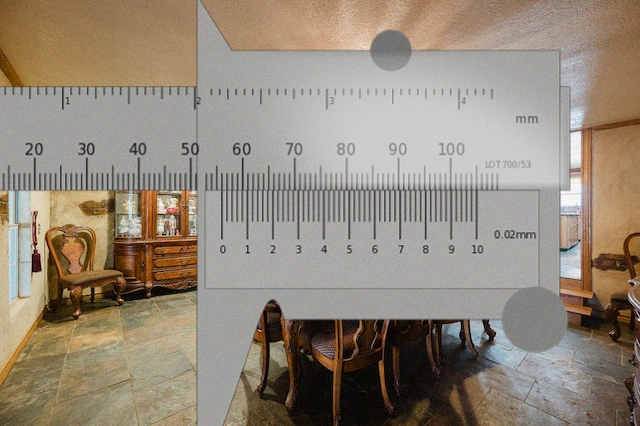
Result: 56.0 mm
